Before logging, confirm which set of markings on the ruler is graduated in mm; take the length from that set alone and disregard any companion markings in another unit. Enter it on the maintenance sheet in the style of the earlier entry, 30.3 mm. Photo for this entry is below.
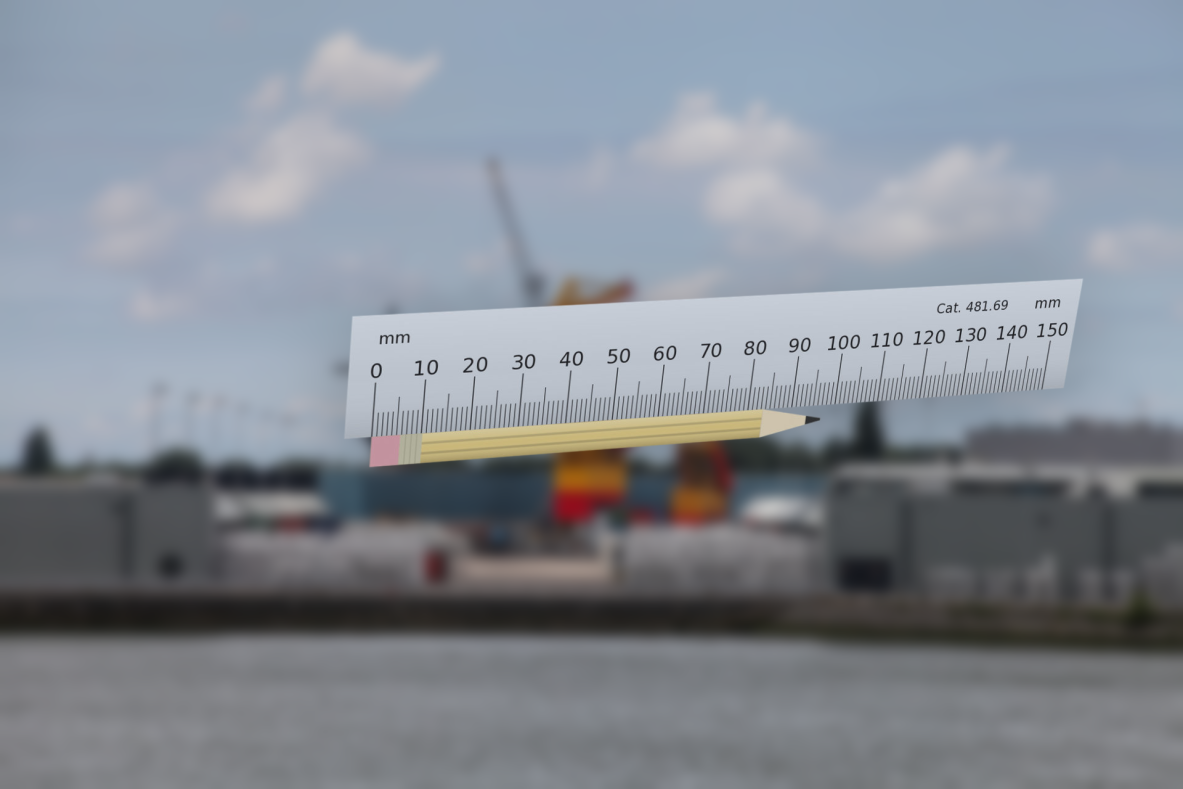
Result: 97 mm
